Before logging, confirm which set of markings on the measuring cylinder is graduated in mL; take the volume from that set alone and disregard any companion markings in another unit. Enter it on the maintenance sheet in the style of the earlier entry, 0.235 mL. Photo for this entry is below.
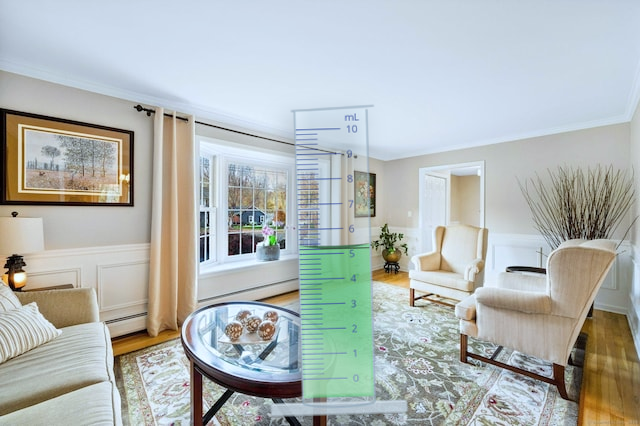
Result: 5.2 mL
